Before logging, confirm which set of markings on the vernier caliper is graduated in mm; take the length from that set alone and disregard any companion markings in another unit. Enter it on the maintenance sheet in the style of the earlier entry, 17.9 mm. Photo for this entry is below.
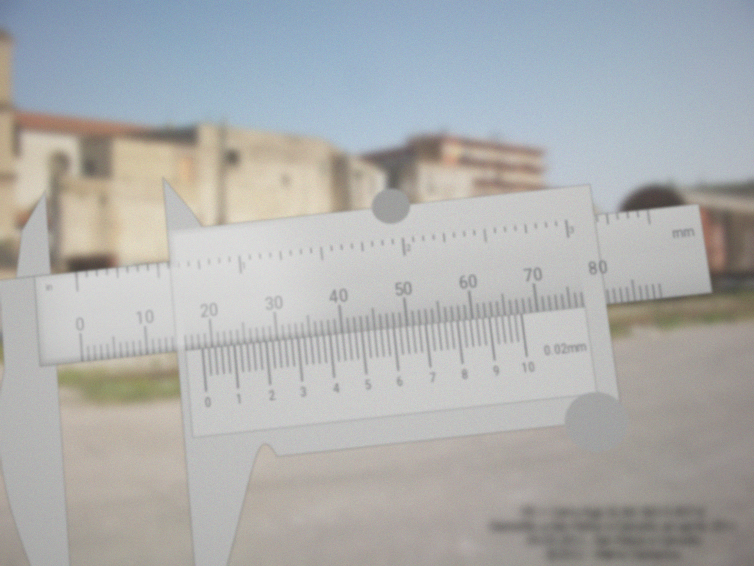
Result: 18.5 mm
